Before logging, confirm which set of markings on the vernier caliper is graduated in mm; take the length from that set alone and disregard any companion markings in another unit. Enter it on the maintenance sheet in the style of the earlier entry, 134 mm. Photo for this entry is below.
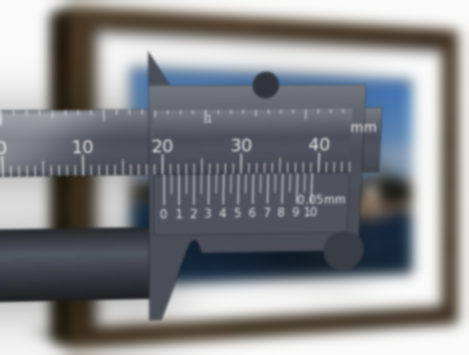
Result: 20.2 mm
